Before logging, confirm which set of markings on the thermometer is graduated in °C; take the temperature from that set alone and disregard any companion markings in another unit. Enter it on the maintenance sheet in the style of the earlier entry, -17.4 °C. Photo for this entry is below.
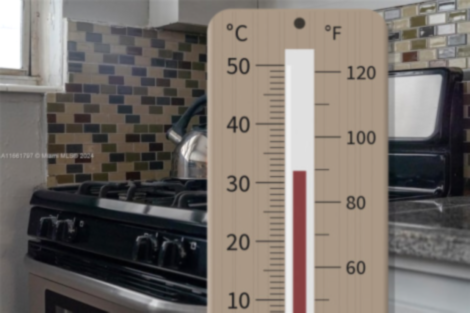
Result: 32 °C
